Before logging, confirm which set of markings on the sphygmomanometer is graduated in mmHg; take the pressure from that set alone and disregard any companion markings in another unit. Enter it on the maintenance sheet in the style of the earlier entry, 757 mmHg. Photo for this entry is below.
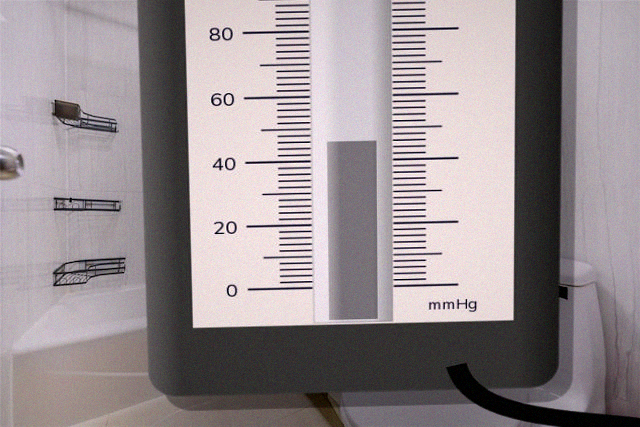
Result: 46 mmHg
